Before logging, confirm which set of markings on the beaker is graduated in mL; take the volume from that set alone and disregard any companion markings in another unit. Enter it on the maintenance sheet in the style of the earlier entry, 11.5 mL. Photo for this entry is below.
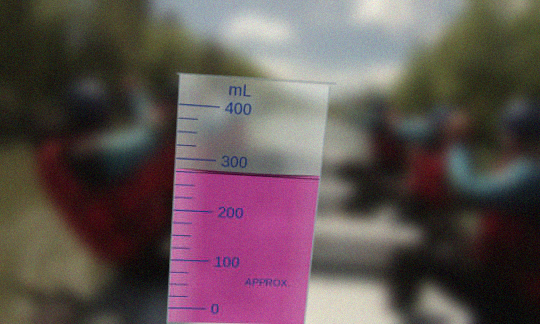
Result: 275 mL
